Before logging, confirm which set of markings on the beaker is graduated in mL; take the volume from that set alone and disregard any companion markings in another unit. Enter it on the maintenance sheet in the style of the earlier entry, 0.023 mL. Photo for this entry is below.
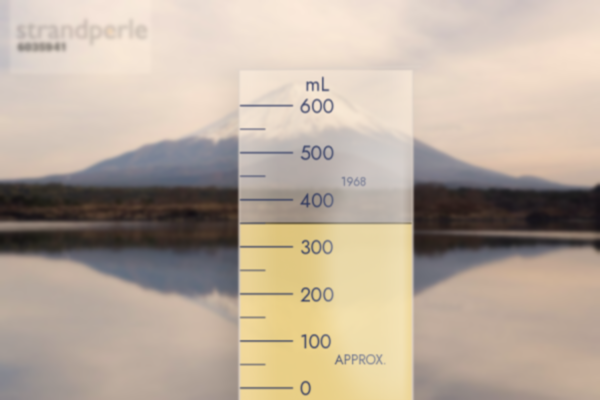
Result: 350 mL
